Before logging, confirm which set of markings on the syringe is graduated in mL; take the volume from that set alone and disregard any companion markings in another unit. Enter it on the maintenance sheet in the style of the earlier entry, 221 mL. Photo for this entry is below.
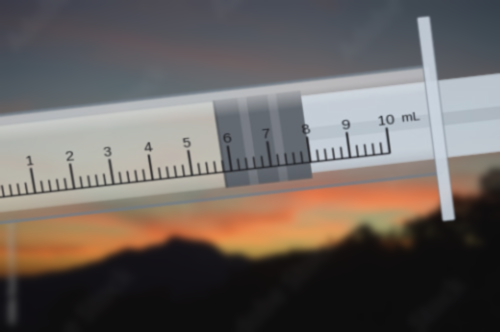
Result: 5.8 mL
